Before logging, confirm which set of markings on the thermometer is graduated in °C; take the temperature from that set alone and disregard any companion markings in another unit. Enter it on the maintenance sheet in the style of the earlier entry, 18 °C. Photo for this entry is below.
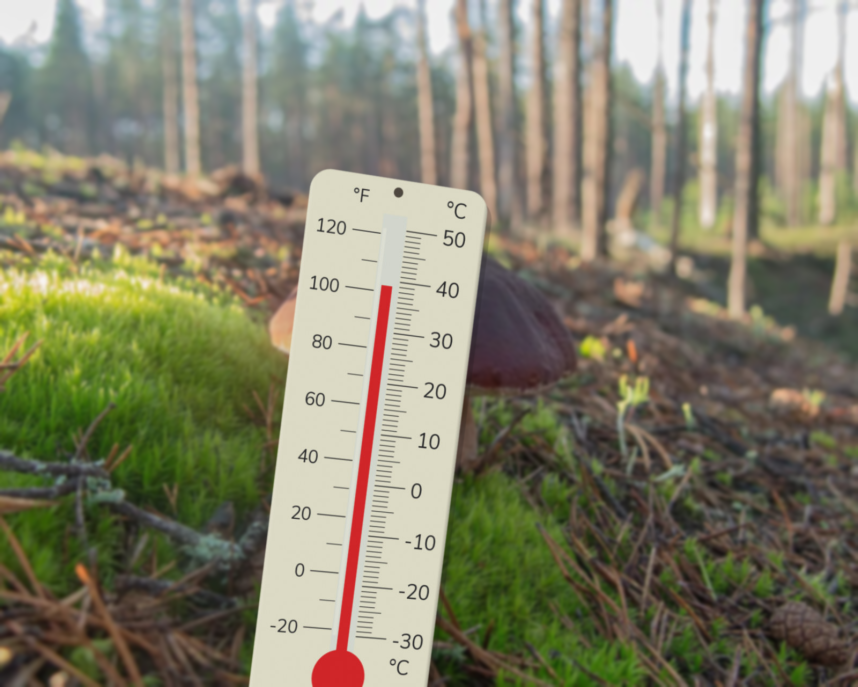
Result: 39 °C
